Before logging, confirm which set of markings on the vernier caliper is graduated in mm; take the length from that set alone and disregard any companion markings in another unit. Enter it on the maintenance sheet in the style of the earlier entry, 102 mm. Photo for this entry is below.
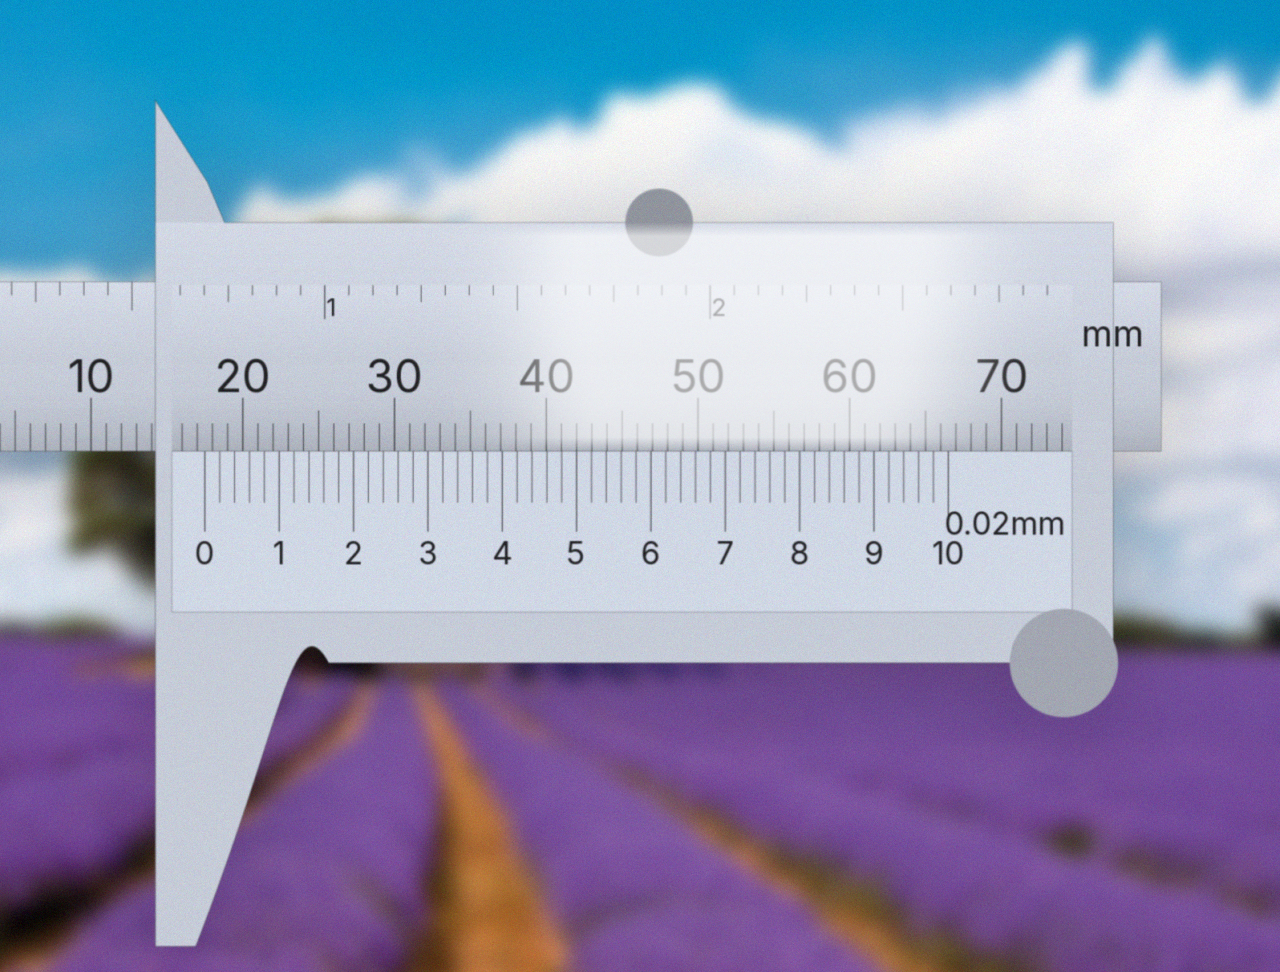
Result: 17.5 mm
